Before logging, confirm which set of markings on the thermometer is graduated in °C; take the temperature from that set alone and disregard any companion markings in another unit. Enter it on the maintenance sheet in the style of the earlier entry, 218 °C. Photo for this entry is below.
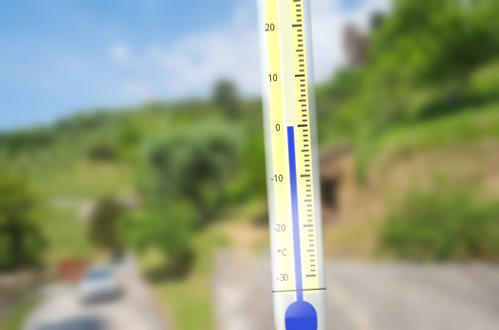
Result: 0 °C
